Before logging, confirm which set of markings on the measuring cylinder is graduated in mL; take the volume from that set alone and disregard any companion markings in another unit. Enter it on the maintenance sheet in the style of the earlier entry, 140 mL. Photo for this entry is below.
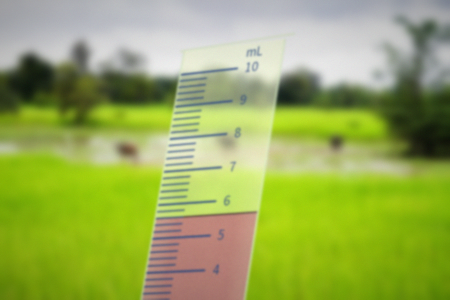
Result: 5.6 mL
